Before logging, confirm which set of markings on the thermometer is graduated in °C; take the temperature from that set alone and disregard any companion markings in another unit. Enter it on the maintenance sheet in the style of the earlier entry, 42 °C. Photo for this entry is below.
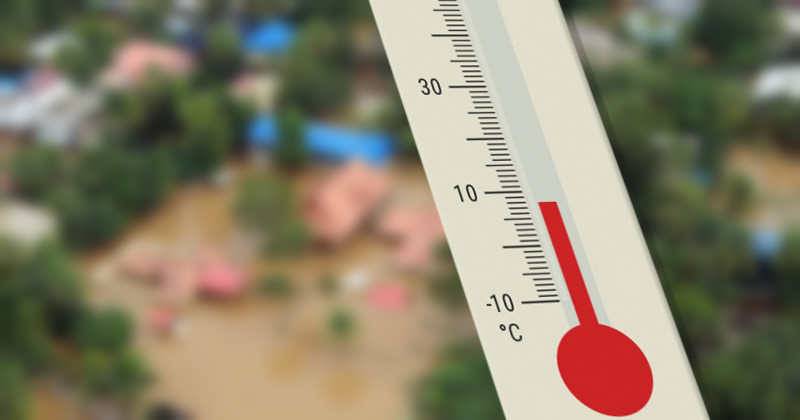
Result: 8 °C
